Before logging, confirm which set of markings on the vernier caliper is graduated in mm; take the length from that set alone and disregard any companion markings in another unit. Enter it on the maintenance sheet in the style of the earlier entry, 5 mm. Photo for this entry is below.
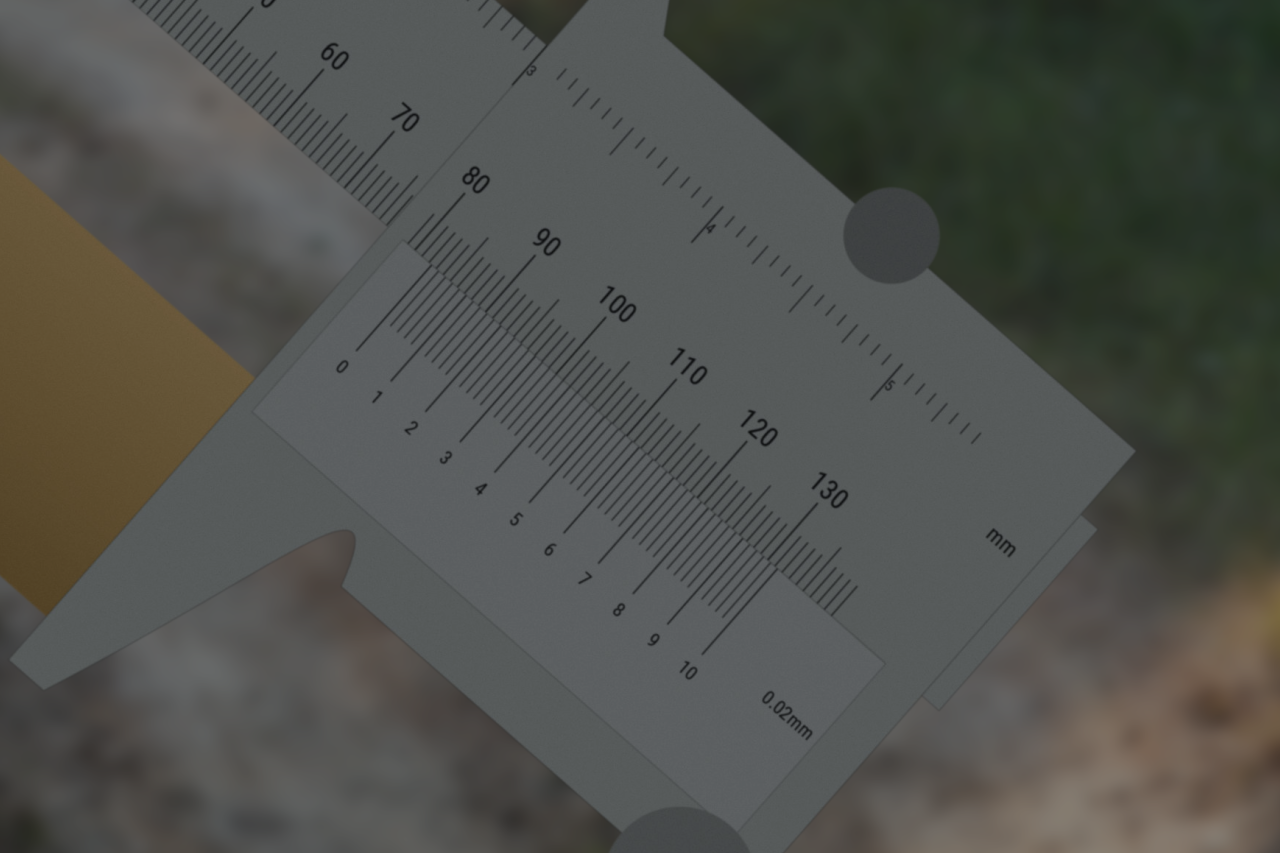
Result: 82.4 mm
